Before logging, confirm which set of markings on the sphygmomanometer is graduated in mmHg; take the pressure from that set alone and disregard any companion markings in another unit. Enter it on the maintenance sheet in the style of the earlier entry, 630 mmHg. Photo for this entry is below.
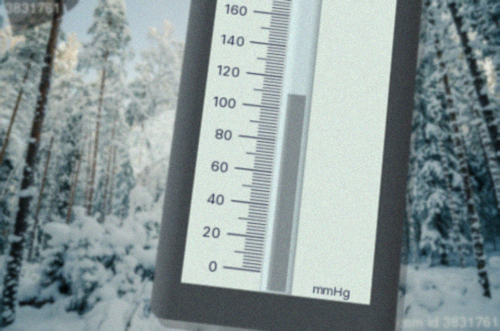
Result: 110 mmHg
